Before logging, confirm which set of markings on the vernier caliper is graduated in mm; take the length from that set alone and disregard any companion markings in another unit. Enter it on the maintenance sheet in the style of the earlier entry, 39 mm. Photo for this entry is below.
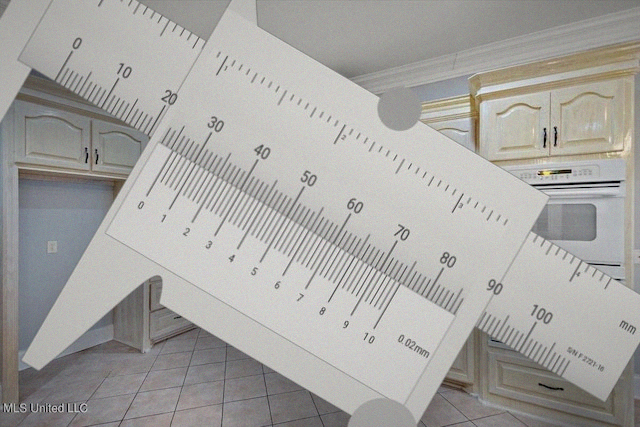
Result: 25.5 mm
